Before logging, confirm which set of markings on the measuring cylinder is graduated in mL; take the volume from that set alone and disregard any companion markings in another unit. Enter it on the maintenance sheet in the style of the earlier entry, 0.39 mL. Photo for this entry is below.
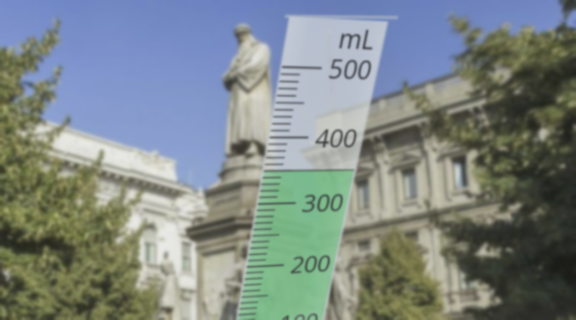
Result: 350 mL
